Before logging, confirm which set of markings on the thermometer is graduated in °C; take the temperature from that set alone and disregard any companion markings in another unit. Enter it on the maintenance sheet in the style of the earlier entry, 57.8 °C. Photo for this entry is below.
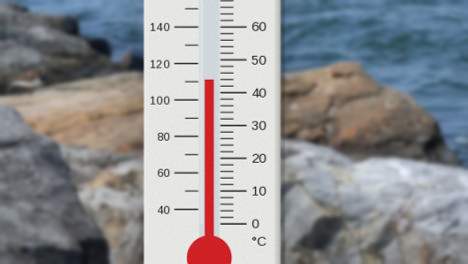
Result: 44 °C
